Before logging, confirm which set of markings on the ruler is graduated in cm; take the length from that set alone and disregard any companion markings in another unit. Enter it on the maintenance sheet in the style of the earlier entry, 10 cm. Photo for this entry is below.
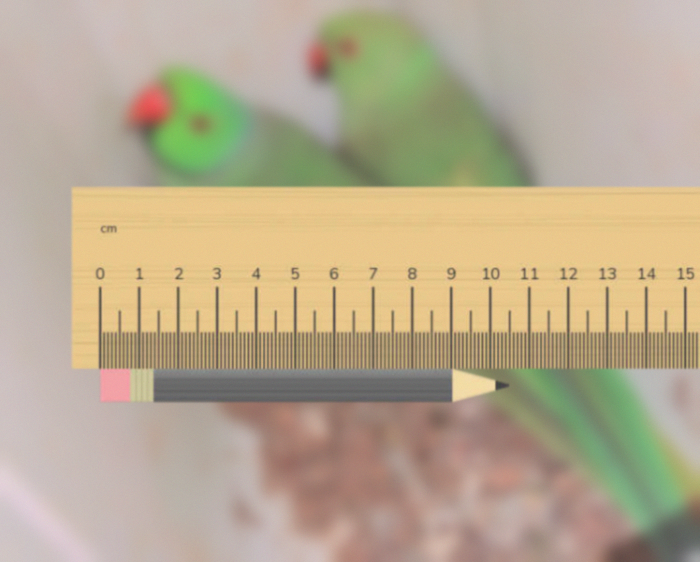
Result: 10.5 cm
